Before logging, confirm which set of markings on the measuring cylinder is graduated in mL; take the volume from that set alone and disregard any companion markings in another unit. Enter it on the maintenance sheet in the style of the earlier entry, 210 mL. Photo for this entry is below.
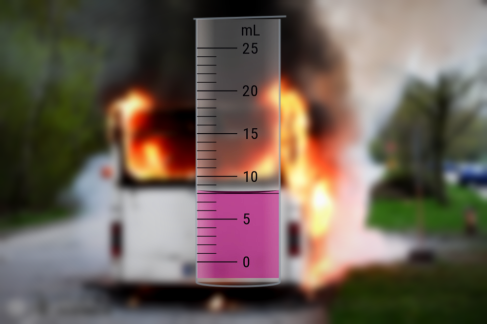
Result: 8 mL
